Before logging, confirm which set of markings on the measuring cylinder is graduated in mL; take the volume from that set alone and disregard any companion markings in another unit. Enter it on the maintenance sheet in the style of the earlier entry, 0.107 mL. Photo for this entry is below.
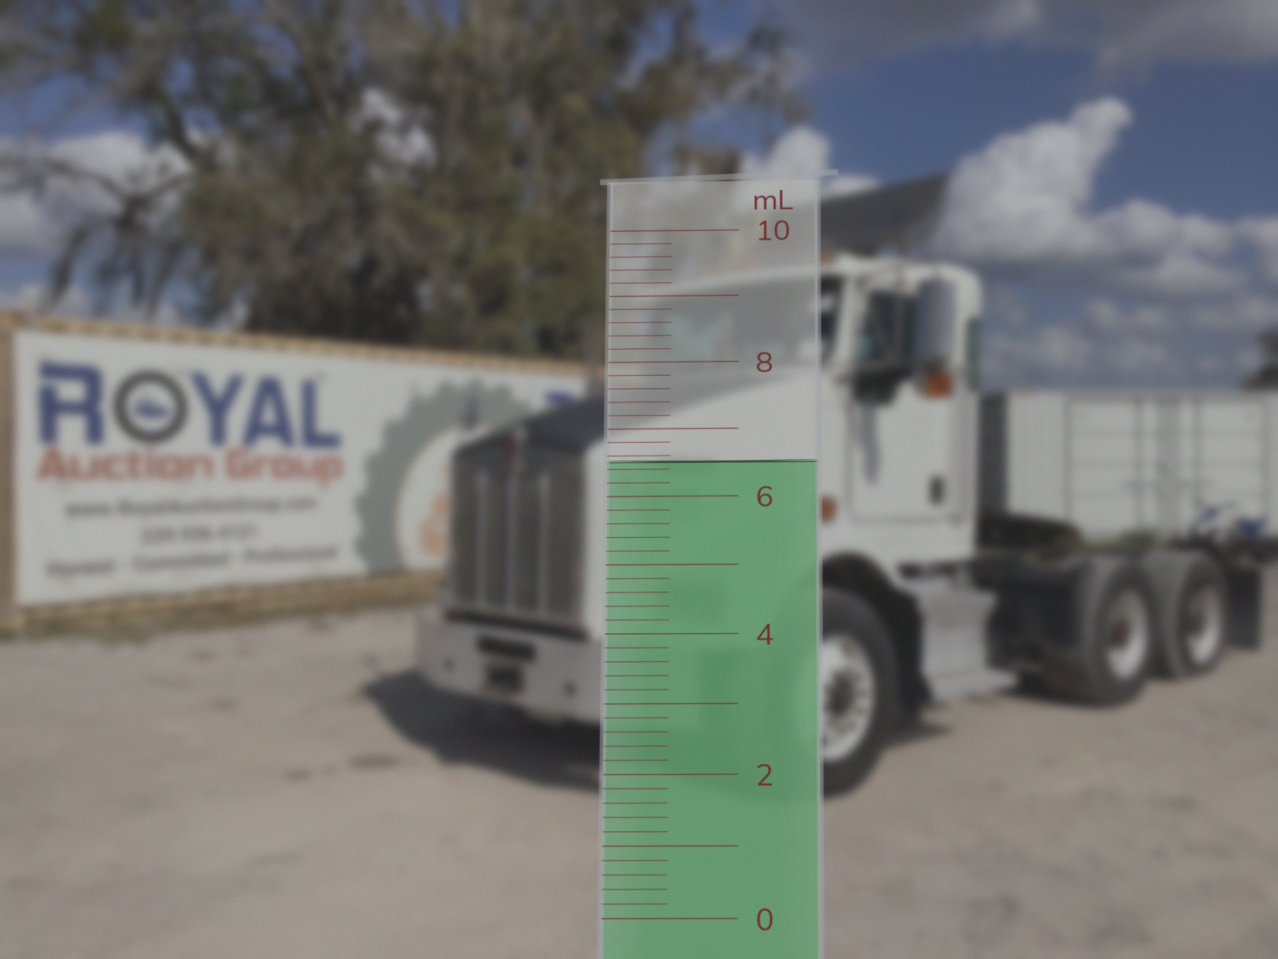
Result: 6.5 mL
